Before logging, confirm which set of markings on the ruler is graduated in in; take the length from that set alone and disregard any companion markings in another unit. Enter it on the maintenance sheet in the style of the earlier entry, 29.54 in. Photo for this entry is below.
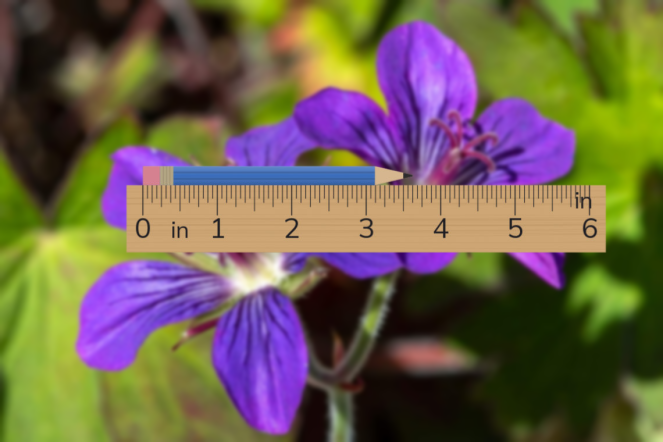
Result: 3.625 in
